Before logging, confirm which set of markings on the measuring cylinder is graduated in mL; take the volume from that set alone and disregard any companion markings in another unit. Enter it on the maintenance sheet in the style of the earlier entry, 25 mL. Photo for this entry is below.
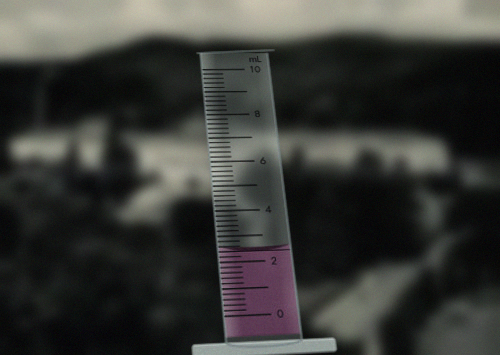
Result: 2.4 mL
